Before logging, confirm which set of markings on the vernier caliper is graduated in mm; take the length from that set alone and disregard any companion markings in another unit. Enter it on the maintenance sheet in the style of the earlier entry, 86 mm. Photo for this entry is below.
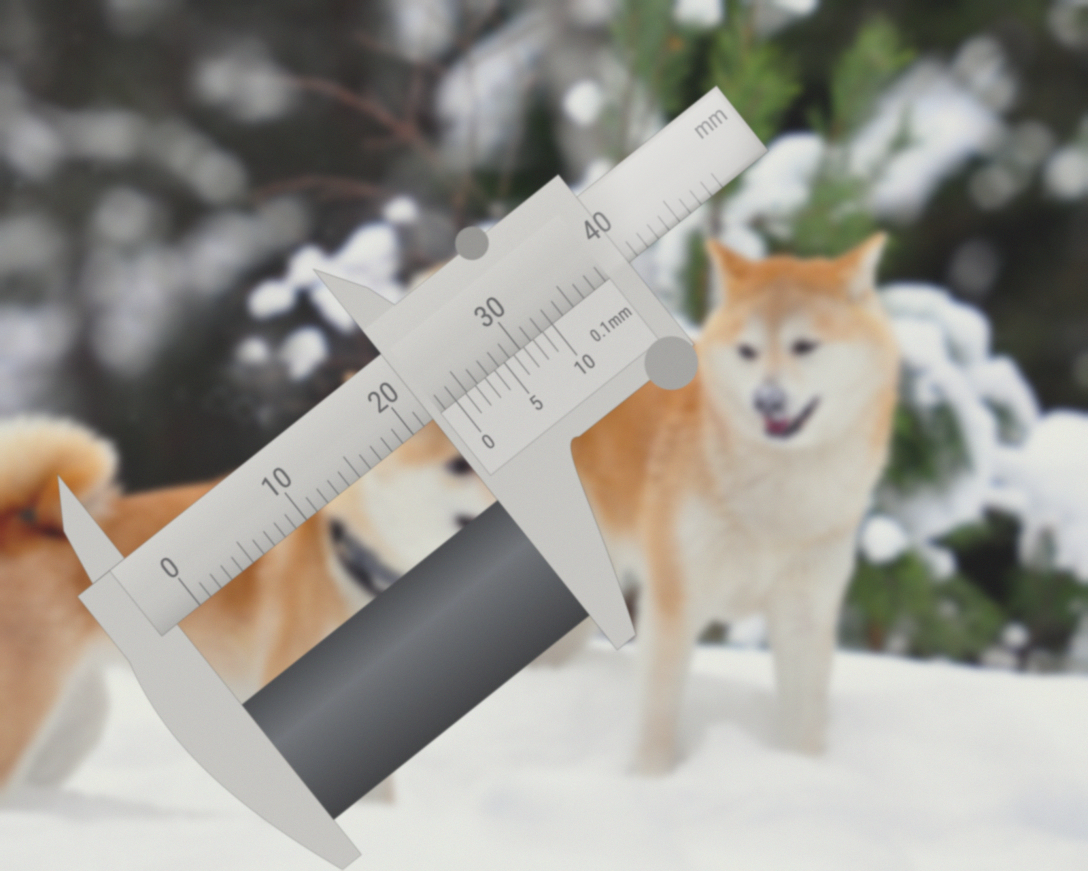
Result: 24.0 mm
